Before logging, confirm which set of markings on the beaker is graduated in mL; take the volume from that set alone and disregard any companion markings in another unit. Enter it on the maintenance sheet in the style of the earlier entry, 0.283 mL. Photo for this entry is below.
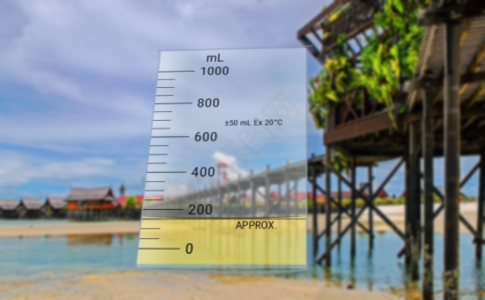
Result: 150 mL
